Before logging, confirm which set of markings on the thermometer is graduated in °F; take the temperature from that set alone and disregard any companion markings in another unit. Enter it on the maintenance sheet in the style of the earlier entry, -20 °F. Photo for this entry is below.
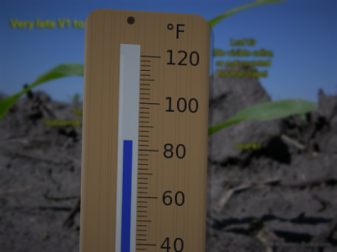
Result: 84 °F
